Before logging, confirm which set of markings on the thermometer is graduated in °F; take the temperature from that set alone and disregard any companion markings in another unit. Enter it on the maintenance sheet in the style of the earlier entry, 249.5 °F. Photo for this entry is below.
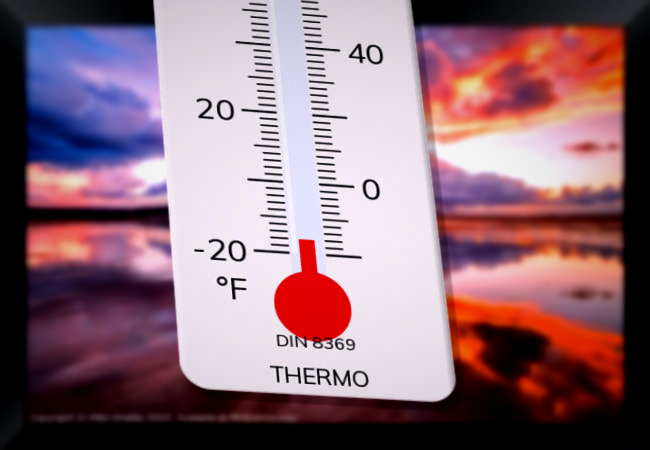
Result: -16 °F
